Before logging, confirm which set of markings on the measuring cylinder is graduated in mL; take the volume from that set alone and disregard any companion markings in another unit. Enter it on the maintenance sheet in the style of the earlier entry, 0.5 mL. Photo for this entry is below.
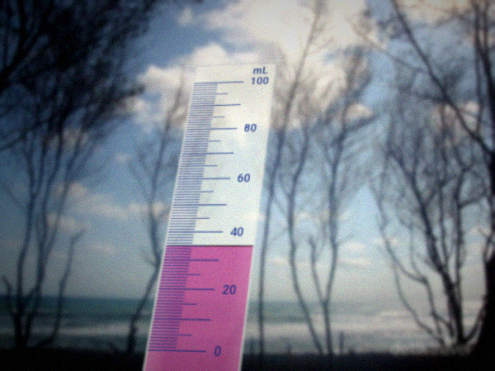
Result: 35 mL
